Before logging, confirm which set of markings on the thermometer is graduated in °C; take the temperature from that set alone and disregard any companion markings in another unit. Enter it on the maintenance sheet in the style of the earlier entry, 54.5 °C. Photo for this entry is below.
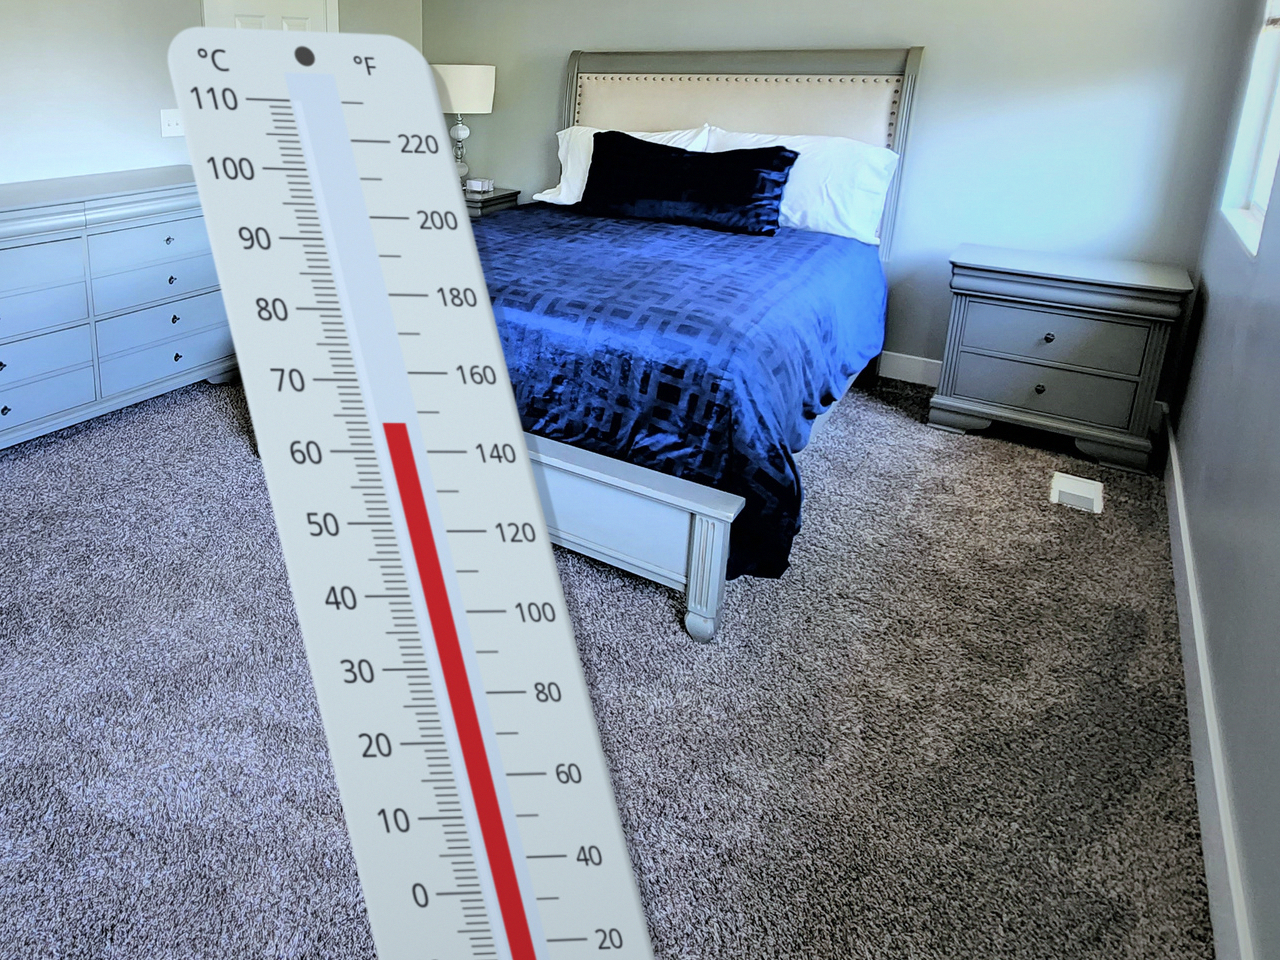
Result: 64 °C
